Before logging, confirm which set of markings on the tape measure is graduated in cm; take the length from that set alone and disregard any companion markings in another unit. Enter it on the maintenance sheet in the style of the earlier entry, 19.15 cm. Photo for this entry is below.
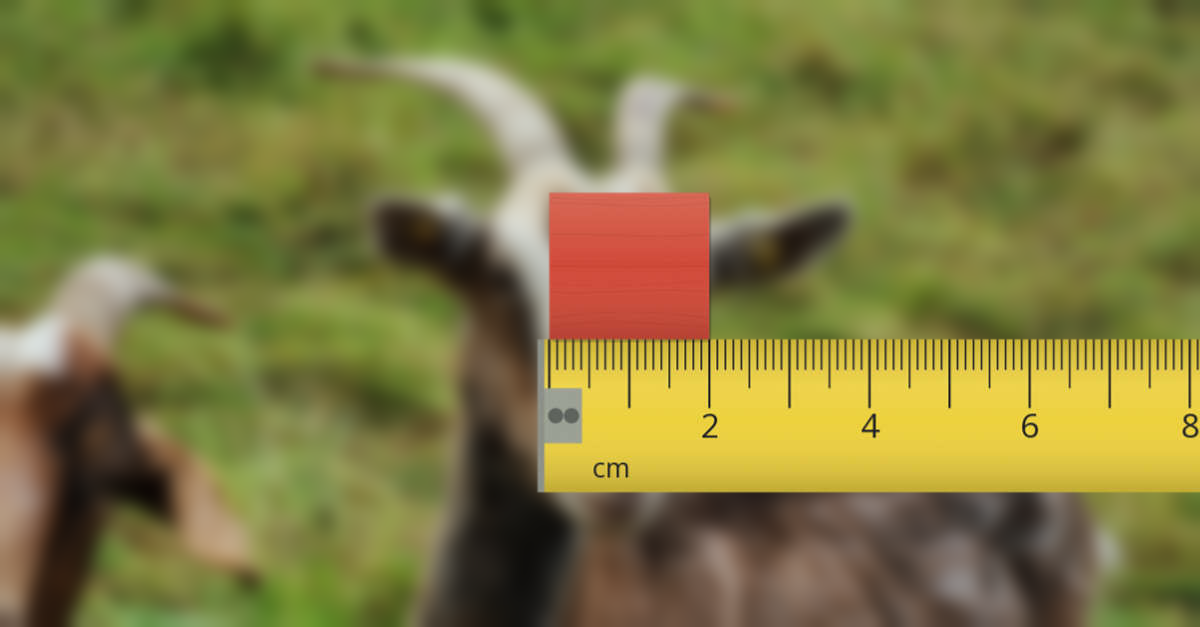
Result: 2 cm
